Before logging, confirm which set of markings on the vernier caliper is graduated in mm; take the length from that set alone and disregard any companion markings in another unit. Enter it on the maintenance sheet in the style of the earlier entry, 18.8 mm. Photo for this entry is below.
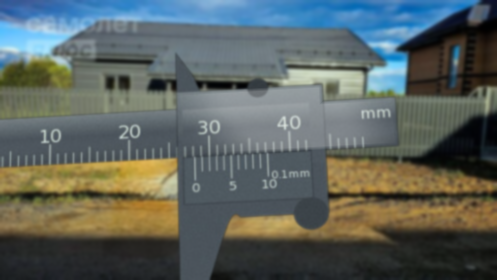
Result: 28.2 mm
